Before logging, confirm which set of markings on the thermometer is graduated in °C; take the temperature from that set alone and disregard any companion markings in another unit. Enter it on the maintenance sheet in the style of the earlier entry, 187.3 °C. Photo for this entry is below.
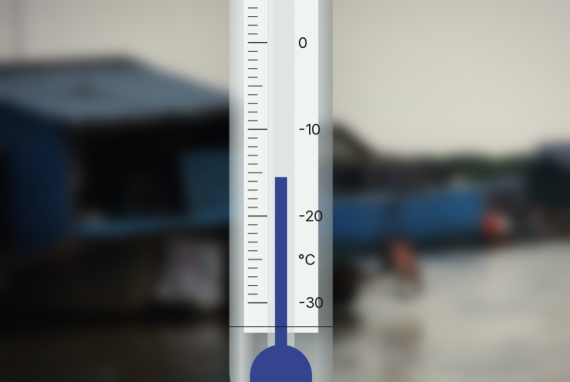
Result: -15.5 °C
